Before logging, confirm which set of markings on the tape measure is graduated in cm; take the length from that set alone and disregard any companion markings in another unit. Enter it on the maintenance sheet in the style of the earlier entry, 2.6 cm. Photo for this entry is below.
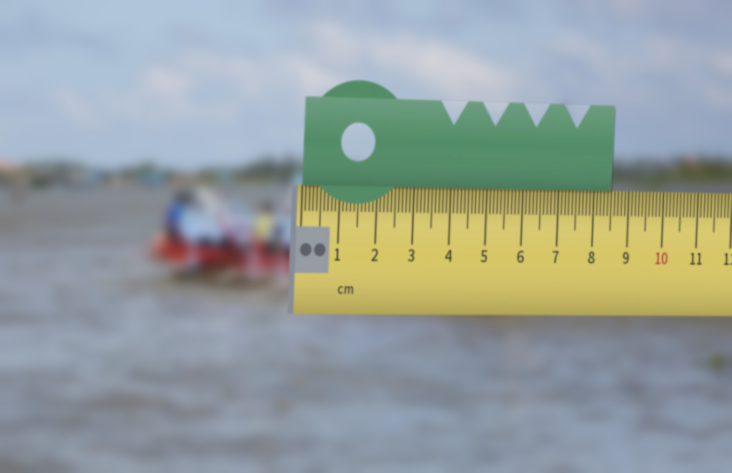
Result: 8.5 cm
